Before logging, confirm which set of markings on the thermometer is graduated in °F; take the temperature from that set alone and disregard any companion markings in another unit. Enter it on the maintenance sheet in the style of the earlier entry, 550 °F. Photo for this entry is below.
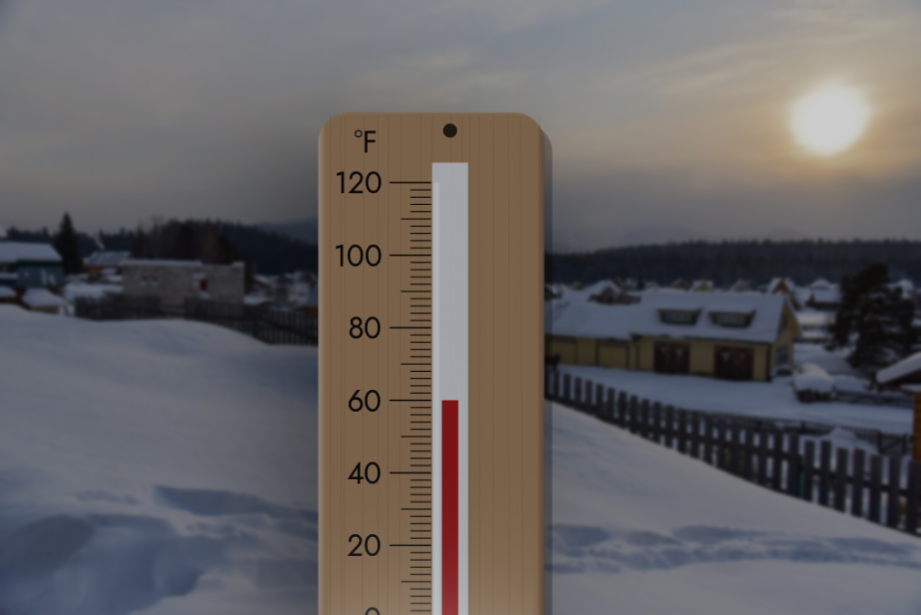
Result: 60 °F
